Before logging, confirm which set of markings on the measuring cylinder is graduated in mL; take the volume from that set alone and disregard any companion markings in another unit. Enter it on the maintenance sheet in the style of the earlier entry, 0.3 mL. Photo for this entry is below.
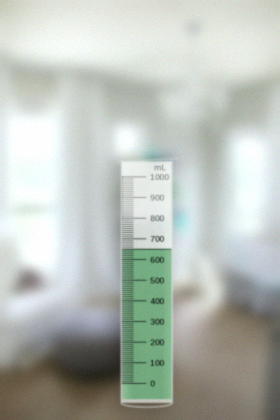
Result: 650 mL
